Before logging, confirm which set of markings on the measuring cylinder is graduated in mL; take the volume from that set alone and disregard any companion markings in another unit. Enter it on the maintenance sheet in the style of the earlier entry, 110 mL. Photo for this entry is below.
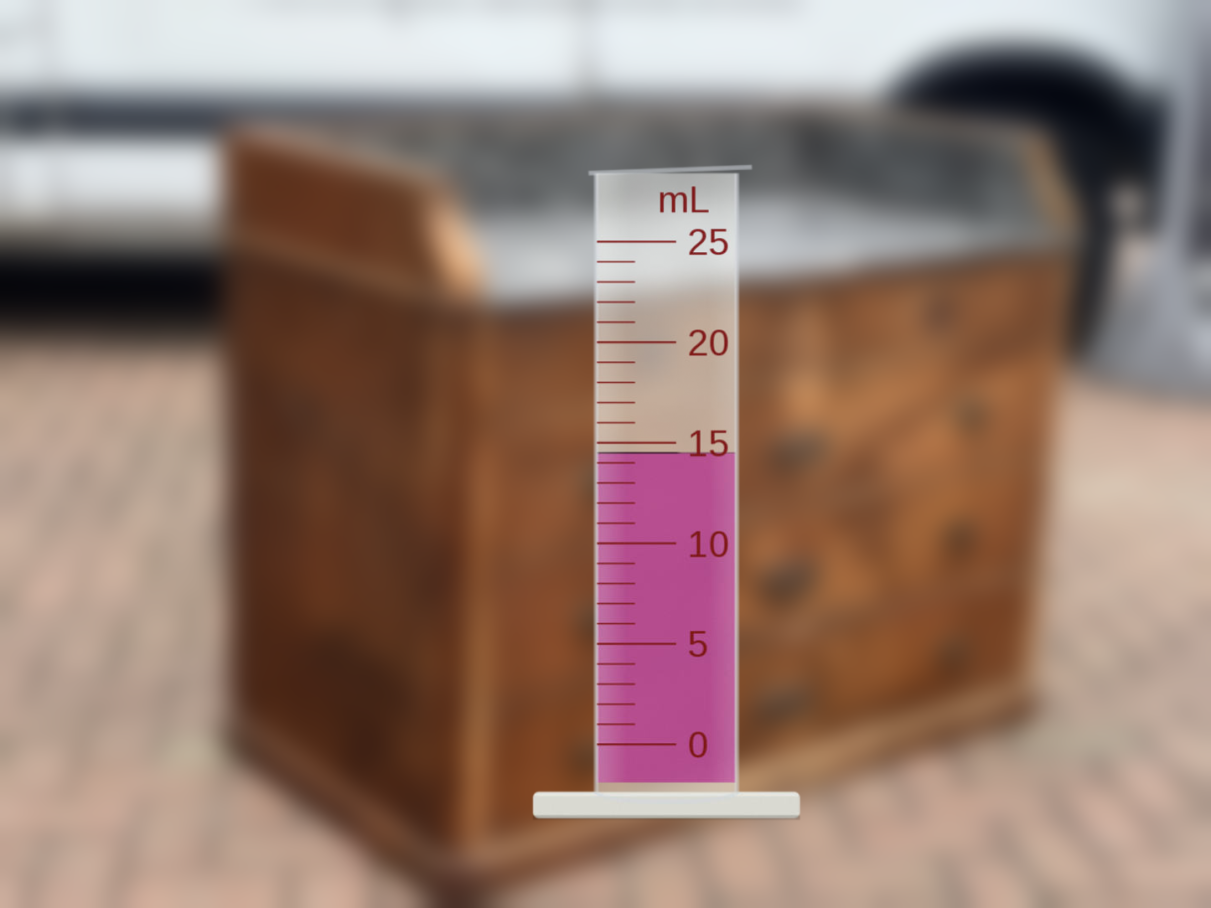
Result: 14.5 mL
